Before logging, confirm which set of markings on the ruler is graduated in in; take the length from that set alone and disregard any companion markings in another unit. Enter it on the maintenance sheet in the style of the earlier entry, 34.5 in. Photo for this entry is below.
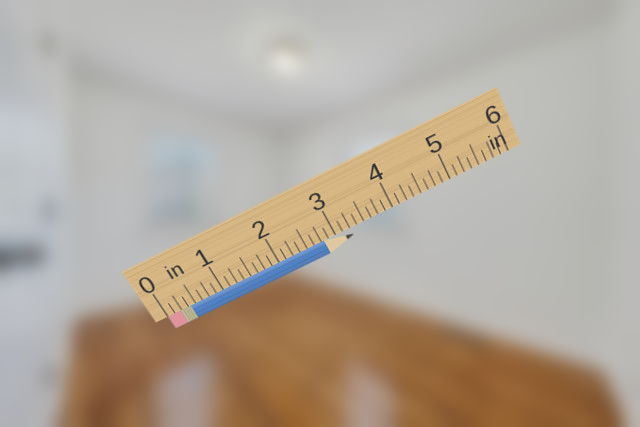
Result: 3.25 in
